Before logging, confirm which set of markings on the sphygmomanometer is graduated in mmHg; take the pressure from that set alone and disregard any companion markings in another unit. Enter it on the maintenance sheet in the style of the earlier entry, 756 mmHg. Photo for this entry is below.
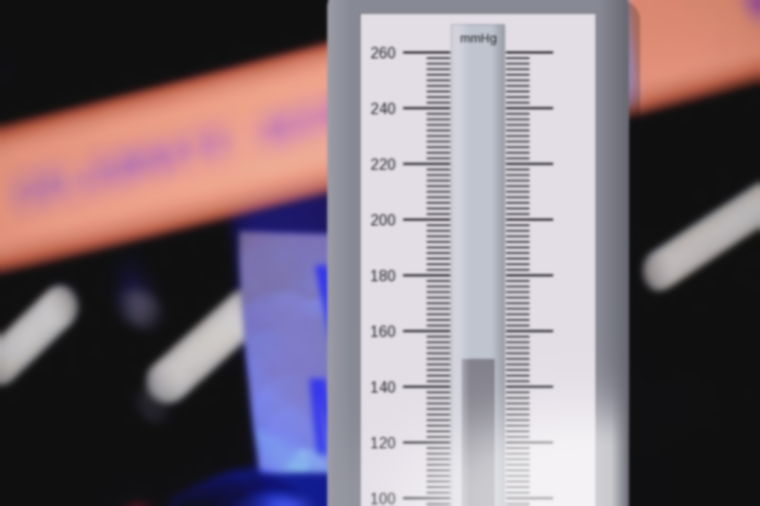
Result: 150 mmHg
